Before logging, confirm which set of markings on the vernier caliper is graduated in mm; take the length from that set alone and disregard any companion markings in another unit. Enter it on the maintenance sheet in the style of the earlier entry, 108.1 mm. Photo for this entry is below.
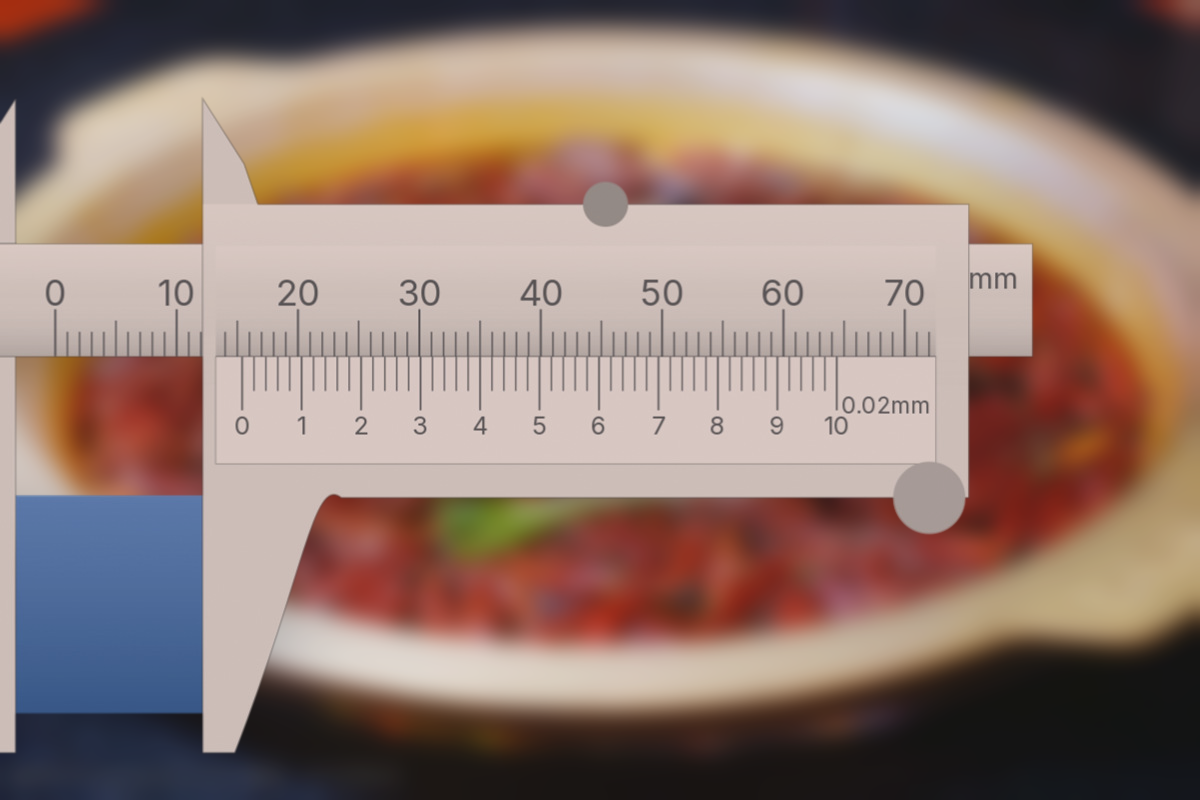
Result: 15.4 mm
